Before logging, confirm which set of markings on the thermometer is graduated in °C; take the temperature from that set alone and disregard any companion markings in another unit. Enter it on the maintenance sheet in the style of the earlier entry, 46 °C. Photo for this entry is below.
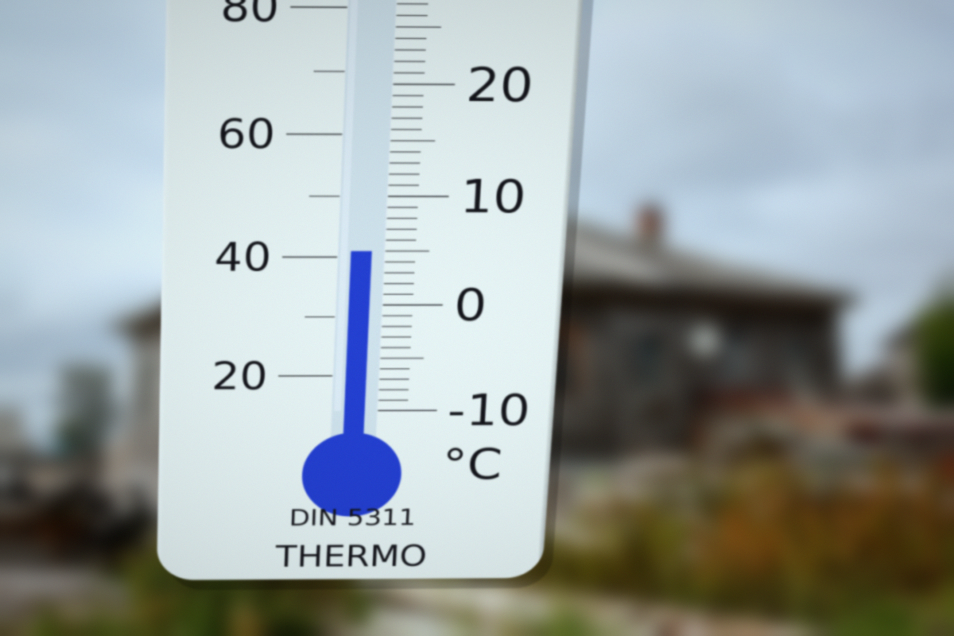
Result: 5 °C
